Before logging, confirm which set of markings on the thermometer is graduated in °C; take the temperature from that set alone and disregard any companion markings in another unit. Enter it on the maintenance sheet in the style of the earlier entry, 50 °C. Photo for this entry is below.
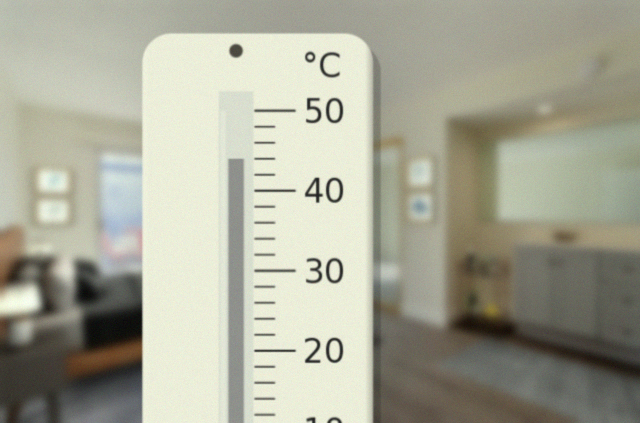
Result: 44 °C
